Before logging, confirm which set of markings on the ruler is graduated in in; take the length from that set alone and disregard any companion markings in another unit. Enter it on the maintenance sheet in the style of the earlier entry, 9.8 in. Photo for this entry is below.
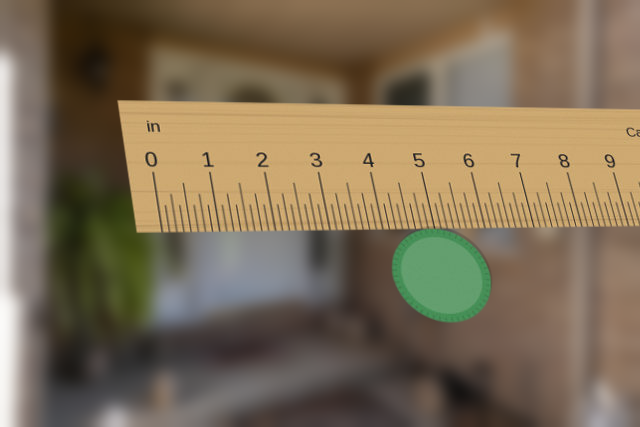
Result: 1.875 in
